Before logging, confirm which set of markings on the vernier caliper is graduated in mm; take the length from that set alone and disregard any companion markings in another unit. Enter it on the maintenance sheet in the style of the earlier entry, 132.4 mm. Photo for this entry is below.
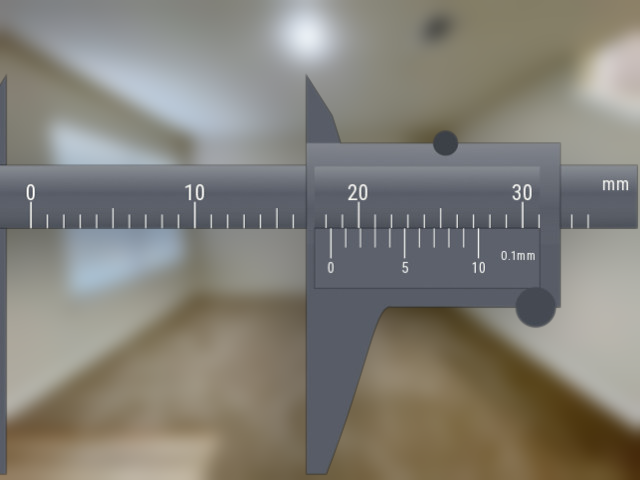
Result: 18.3 mm
